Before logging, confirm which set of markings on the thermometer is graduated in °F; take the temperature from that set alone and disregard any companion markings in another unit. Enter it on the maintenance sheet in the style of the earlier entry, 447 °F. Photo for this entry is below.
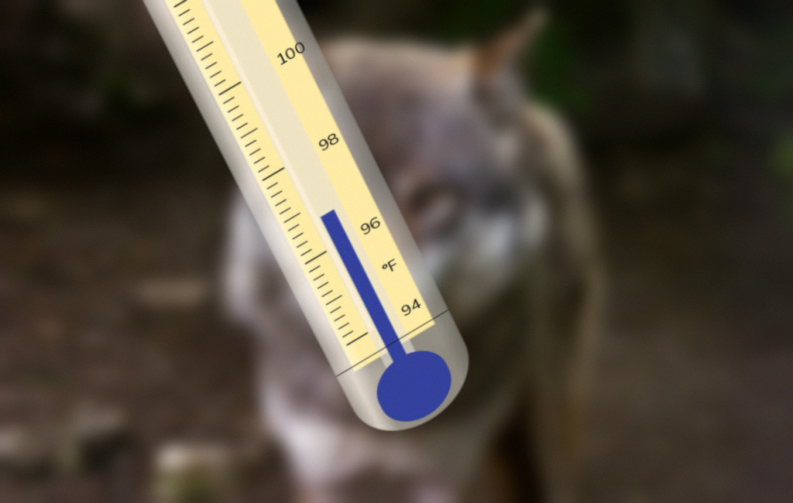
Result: 96.7 °F
